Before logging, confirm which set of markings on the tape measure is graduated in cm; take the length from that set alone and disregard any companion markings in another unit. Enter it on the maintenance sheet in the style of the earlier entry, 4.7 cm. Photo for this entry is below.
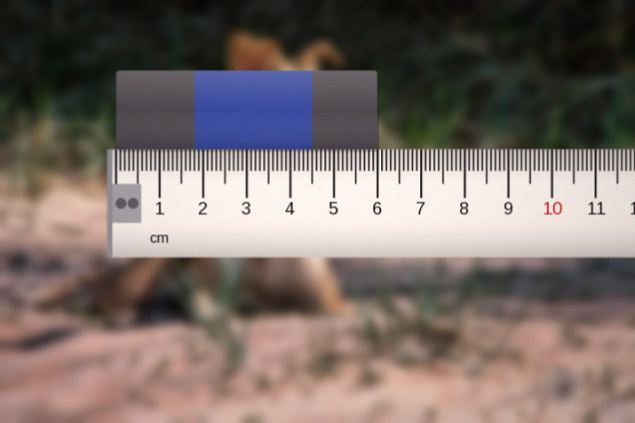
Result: 6 cm
